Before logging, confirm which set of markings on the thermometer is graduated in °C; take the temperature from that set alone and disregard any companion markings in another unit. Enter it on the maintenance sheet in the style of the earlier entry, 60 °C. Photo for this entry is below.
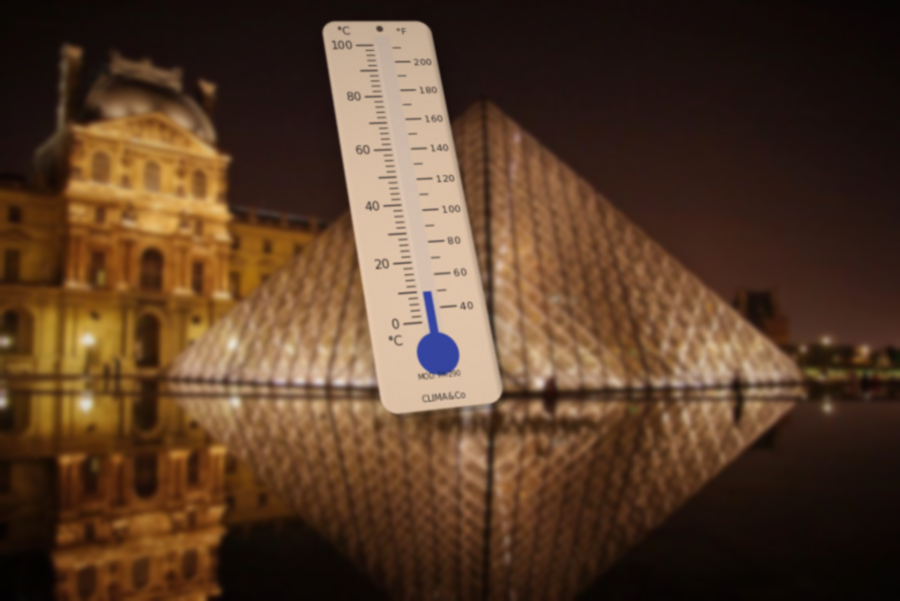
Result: 10 °C
